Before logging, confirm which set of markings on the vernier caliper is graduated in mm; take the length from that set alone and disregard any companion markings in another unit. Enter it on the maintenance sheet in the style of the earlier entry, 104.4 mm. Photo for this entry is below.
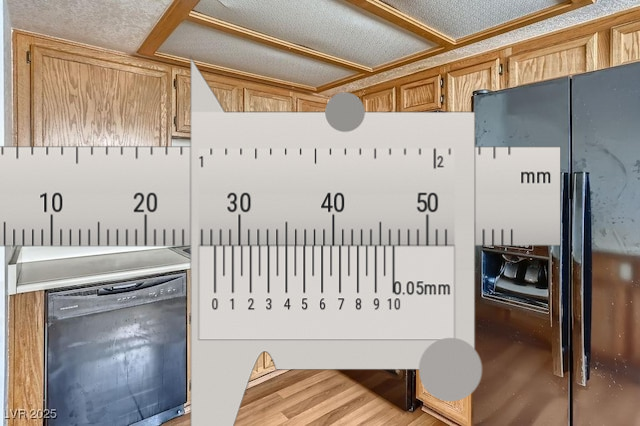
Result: 27.4 mm
